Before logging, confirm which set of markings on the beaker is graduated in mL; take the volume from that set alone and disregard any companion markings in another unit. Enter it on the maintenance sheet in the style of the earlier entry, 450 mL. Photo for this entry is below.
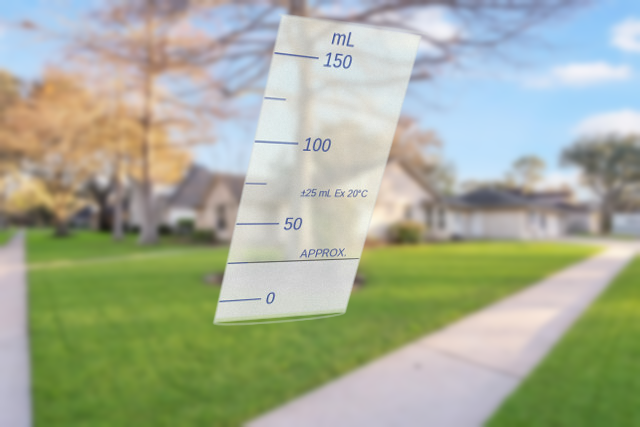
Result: 25 mL
